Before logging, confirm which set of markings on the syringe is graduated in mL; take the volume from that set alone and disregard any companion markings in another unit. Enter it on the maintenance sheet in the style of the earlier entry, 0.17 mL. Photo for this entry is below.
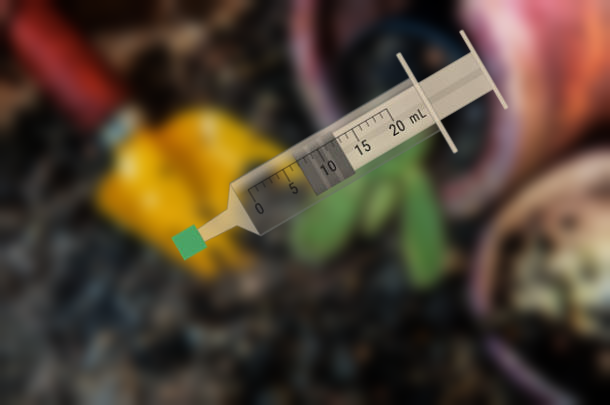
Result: 7 mL
